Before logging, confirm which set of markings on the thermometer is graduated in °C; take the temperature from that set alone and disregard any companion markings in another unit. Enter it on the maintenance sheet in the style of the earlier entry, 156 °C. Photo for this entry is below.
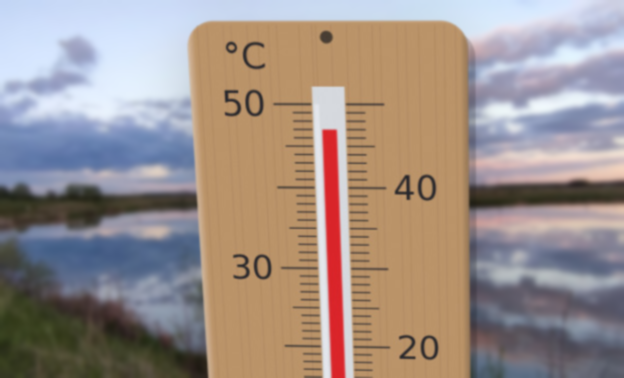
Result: 47 °C
